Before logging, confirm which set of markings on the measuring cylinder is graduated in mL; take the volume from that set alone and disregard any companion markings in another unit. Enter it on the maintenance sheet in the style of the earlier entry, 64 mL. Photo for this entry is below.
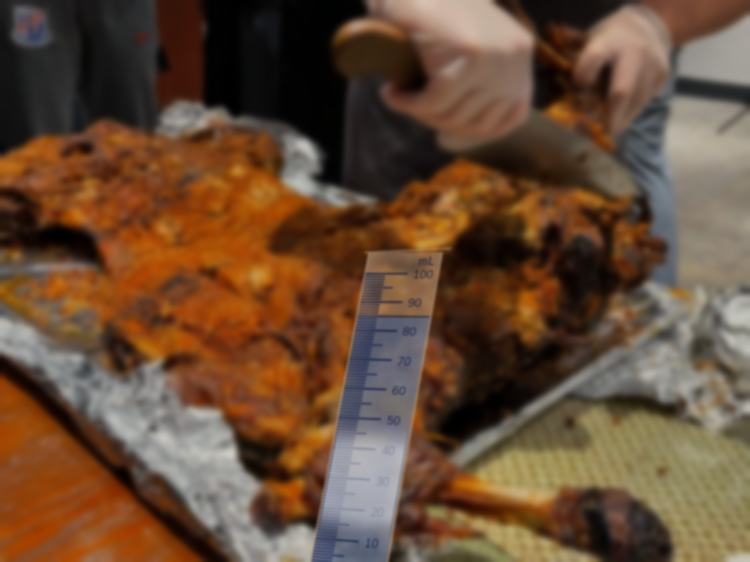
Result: 85 mL
